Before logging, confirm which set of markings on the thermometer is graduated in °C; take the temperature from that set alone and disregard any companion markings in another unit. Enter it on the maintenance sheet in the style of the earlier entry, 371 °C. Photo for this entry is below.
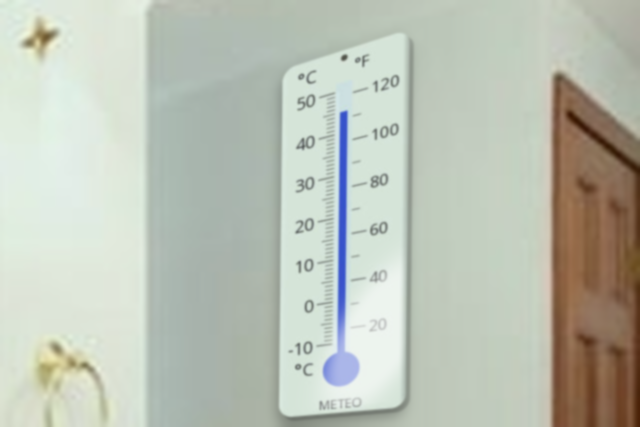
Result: 45 °C
